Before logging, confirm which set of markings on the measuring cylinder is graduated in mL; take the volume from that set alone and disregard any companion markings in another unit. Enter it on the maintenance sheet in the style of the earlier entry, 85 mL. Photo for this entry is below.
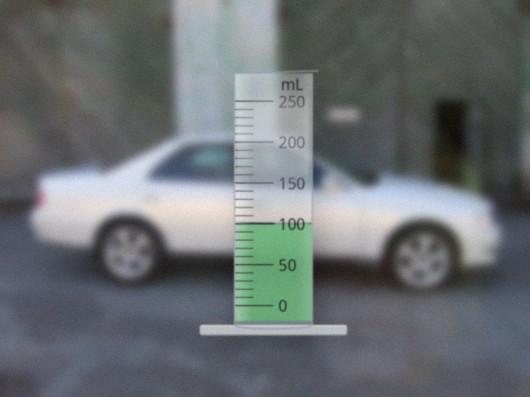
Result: 100 mL
